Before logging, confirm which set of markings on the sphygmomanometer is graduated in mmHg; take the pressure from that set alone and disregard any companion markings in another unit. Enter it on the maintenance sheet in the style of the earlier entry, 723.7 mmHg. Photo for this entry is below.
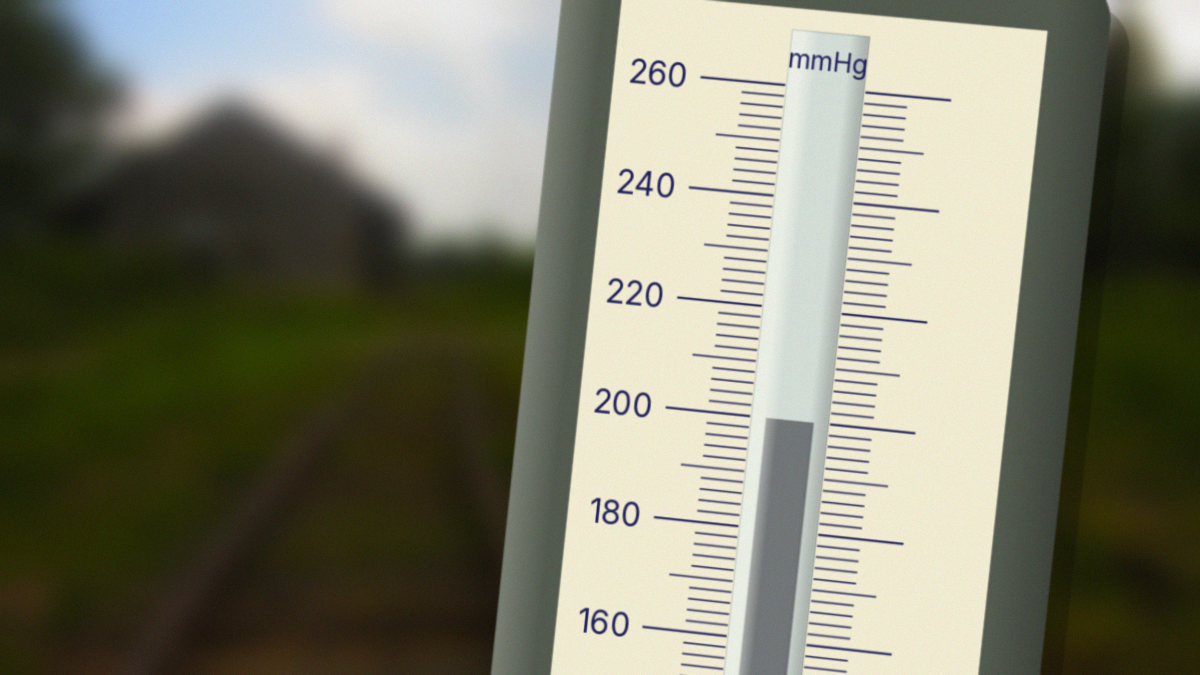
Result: 200 mmHg
